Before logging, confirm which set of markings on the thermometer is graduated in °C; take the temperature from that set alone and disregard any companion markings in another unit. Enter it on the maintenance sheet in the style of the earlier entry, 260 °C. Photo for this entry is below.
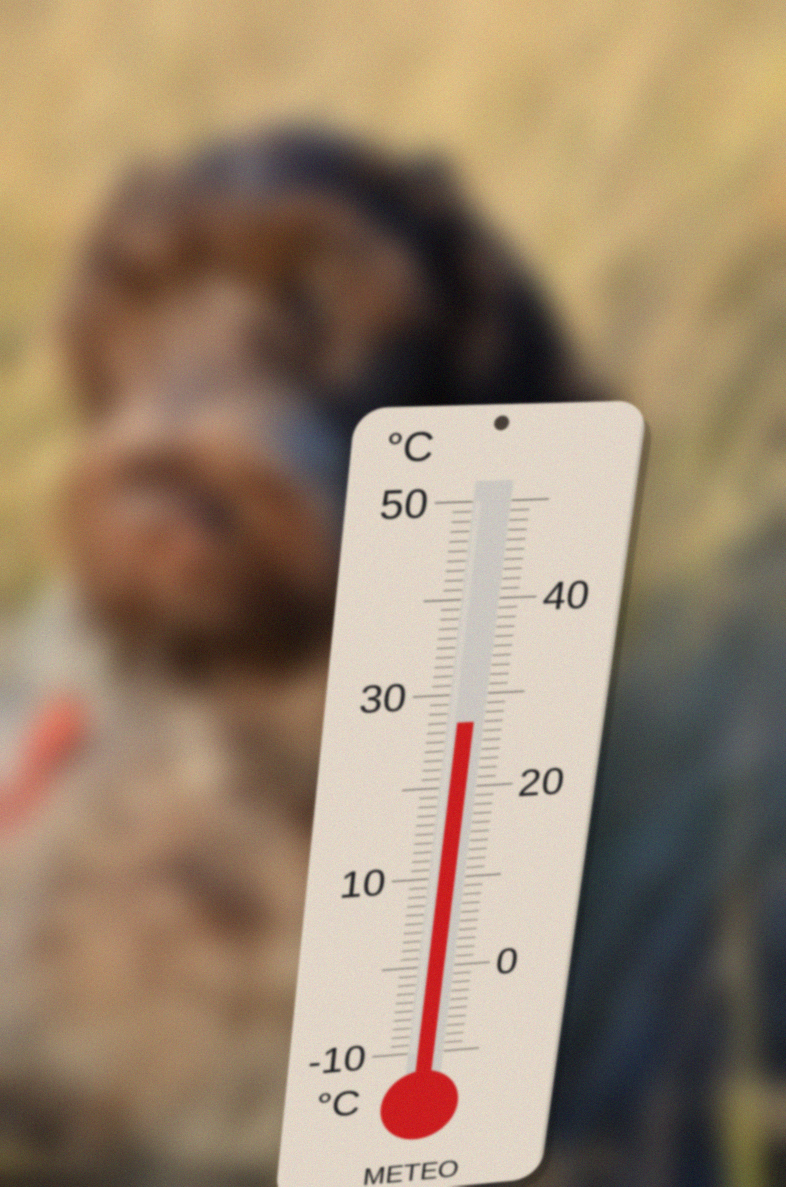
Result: 27 °C
